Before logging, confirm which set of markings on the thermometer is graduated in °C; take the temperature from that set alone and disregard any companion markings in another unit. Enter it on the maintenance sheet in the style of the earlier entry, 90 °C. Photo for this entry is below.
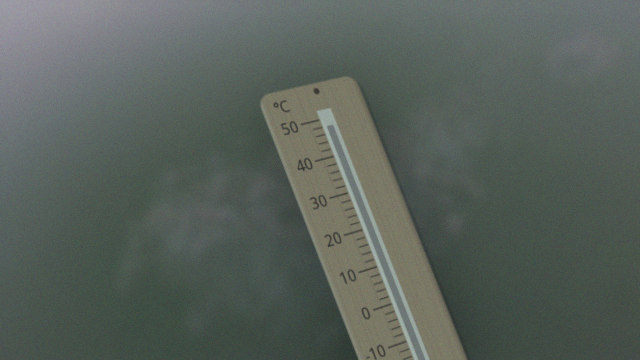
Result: 48 °C
